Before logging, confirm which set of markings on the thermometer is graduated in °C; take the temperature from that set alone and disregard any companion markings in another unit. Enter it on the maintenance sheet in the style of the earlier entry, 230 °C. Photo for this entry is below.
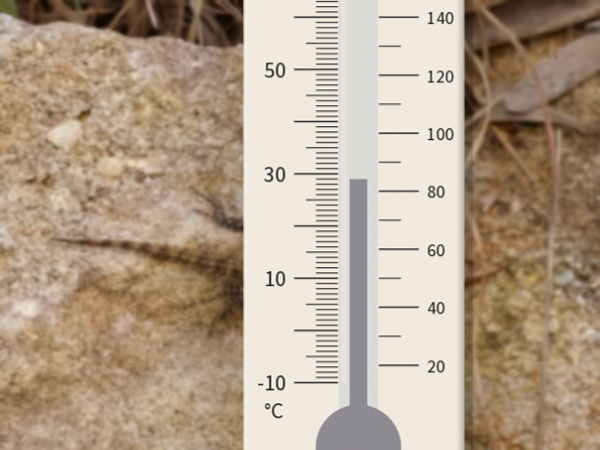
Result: 29 °C
